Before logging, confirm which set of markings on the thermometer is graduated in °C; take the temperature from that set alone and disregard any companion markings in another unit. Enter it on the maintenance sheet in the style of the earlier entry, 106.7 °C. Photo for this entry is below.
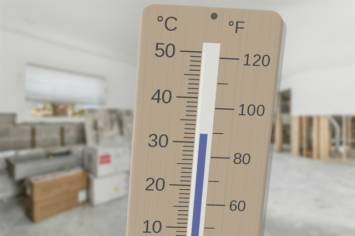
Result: 32 °C
